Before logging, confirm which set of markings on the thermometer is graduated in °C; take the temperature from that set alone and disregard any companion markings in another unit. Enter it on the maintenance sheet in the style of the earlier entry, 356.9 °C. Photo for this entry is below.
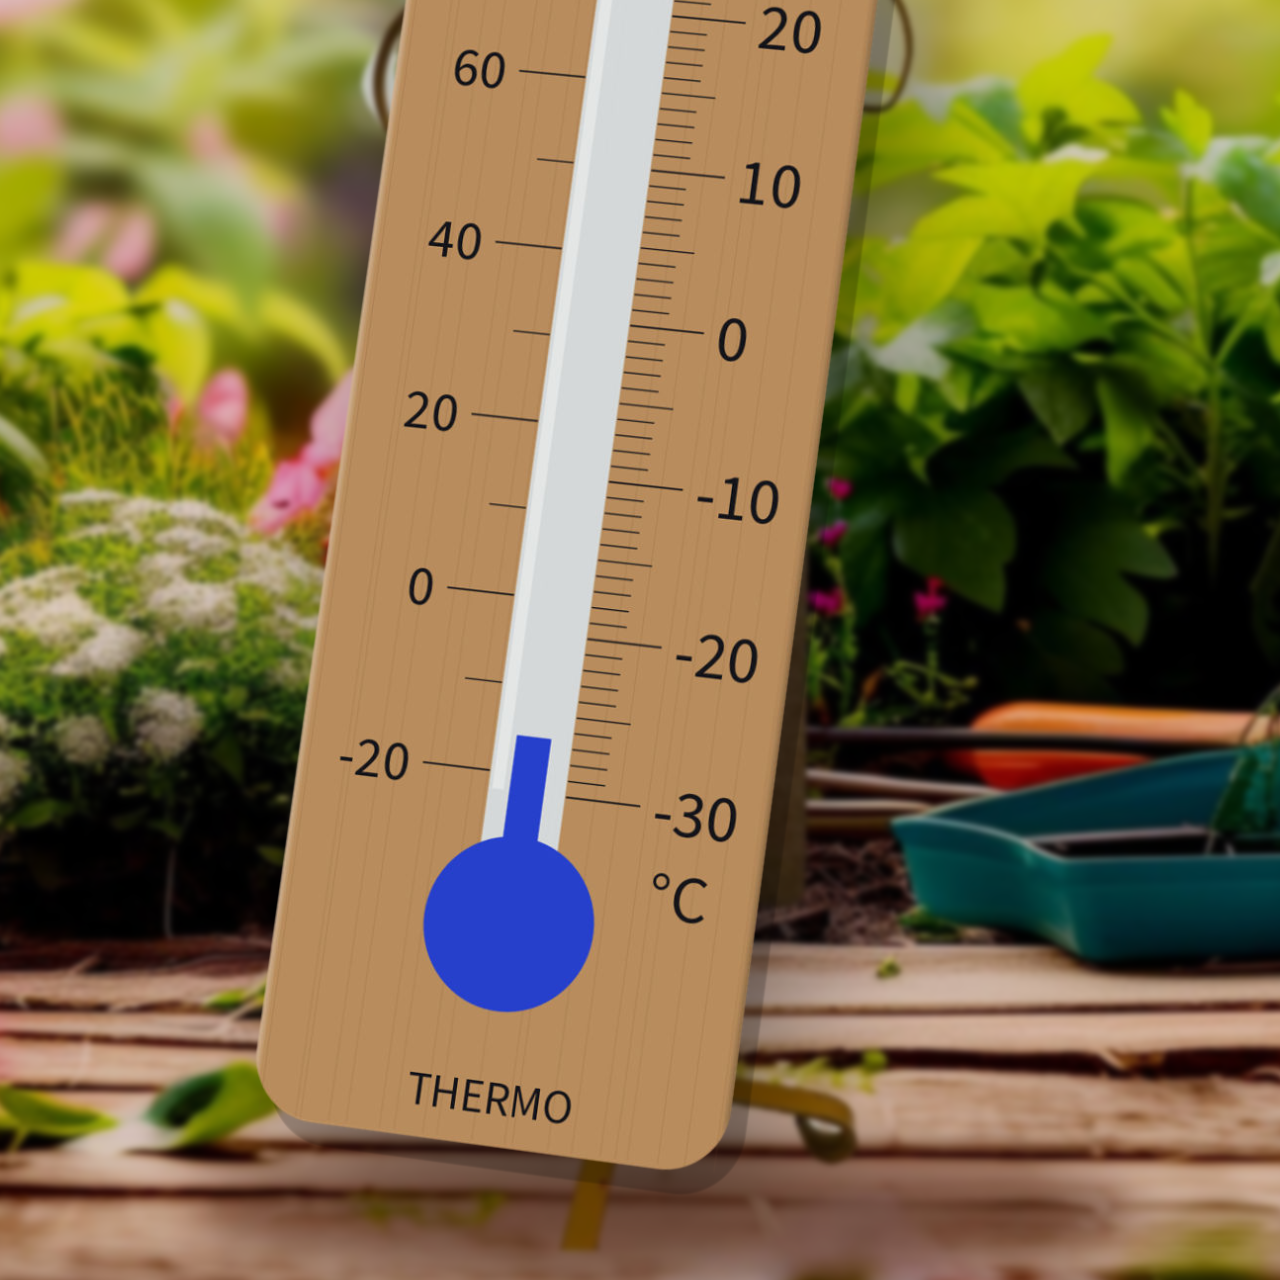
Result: -26.5 °C
